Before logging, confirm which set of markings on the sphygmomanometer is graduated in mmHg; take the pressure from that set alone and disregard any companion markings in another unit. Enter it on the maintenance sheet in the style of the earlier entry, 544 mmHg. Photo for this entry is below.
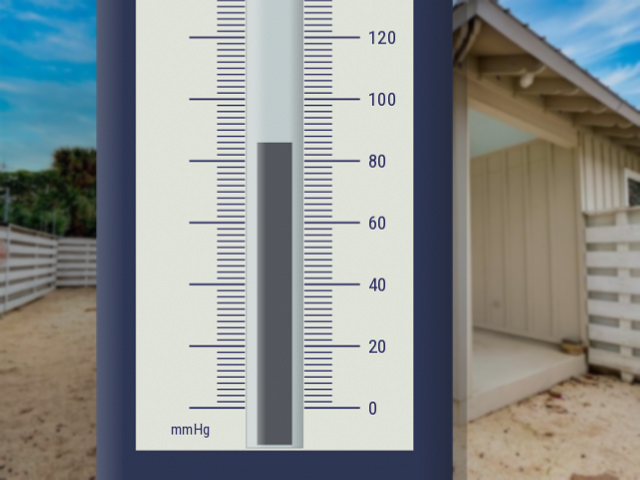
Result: 86 mmHg
